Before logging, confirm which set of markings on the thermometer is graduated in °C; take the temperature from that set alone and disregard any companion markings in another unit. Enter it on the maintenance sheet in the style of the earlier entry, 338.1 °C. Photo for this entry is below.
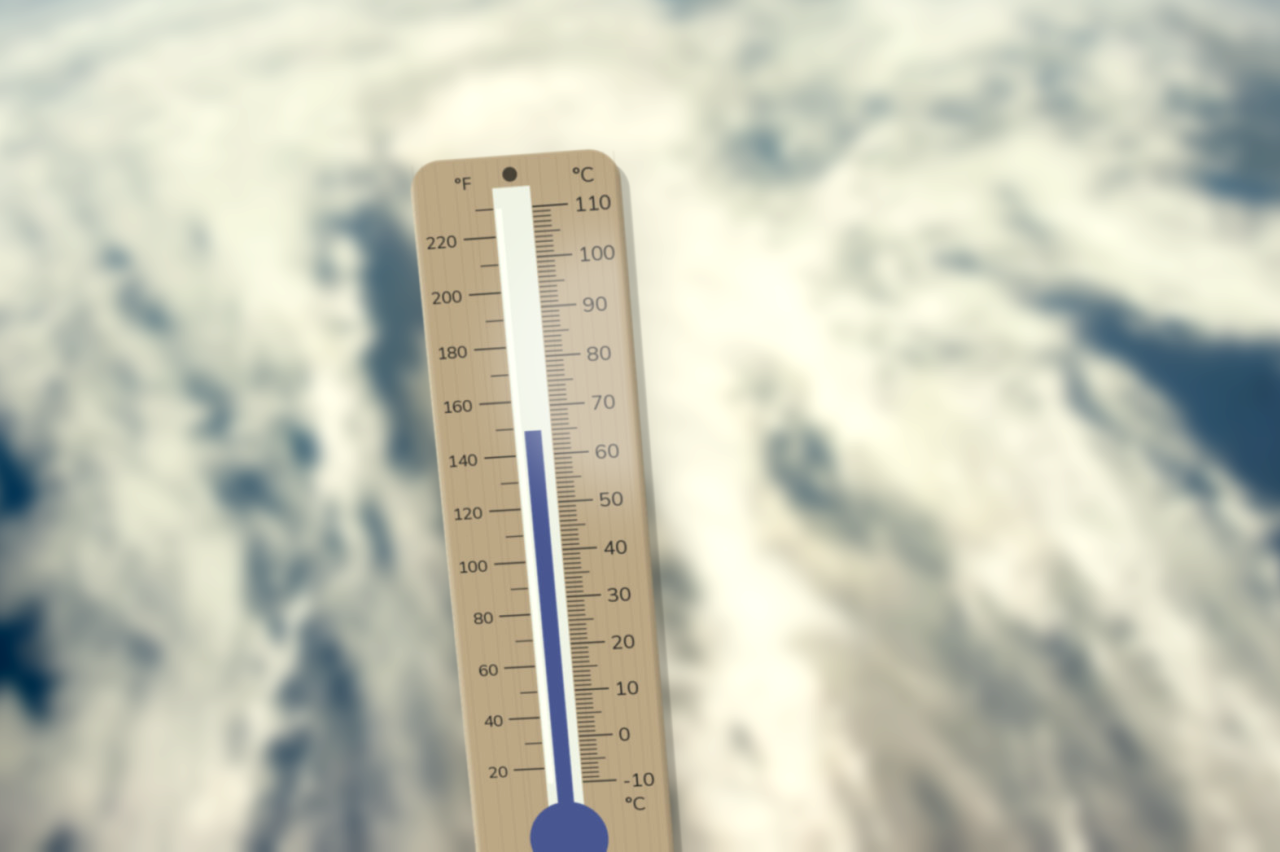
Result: 65 °C
